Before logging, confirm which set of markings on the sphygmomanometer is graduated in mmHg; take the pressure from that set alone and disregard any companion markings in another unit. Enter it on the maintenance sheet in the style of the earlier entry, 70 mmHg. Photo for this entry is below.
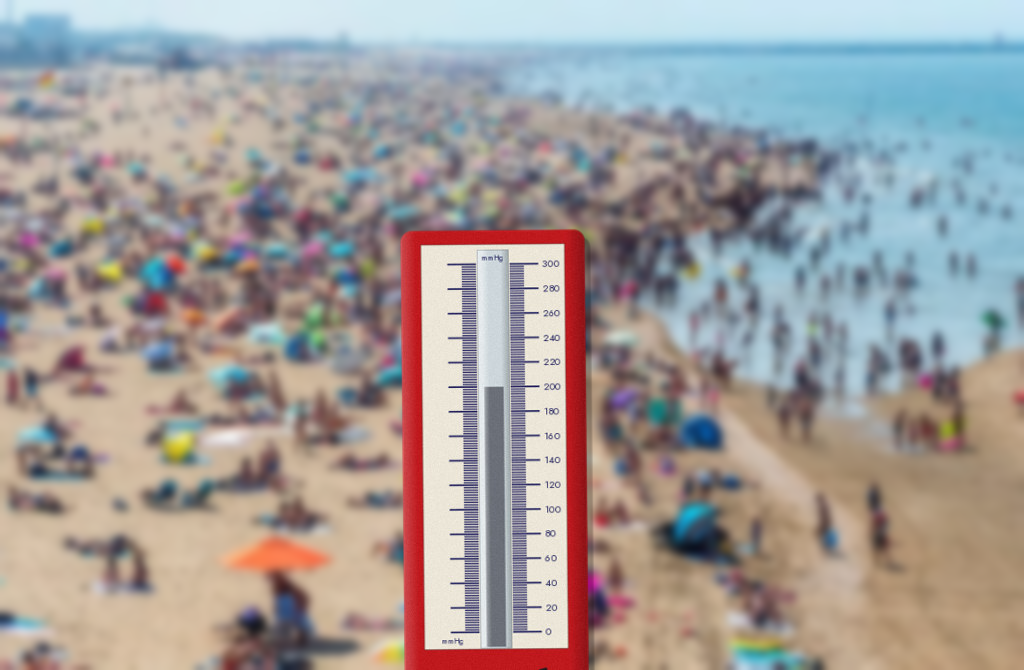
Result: 200 mmHg
